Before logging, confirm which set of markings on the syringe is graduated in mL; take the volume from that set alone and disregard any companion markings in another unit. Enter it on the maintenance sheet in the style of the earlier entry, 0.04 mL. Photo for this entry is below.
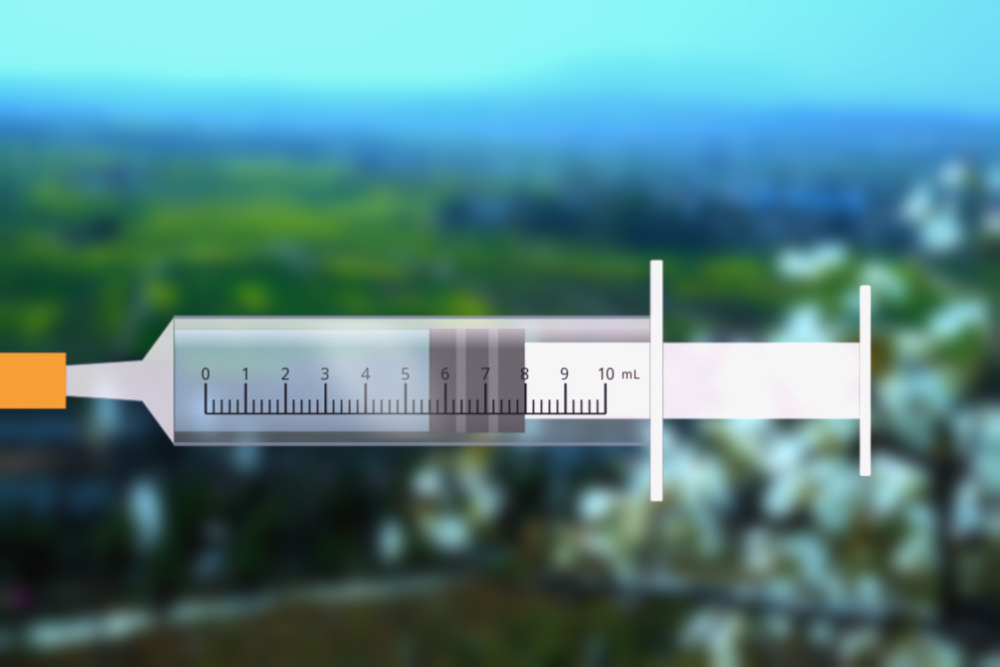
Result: 5.6 mL
